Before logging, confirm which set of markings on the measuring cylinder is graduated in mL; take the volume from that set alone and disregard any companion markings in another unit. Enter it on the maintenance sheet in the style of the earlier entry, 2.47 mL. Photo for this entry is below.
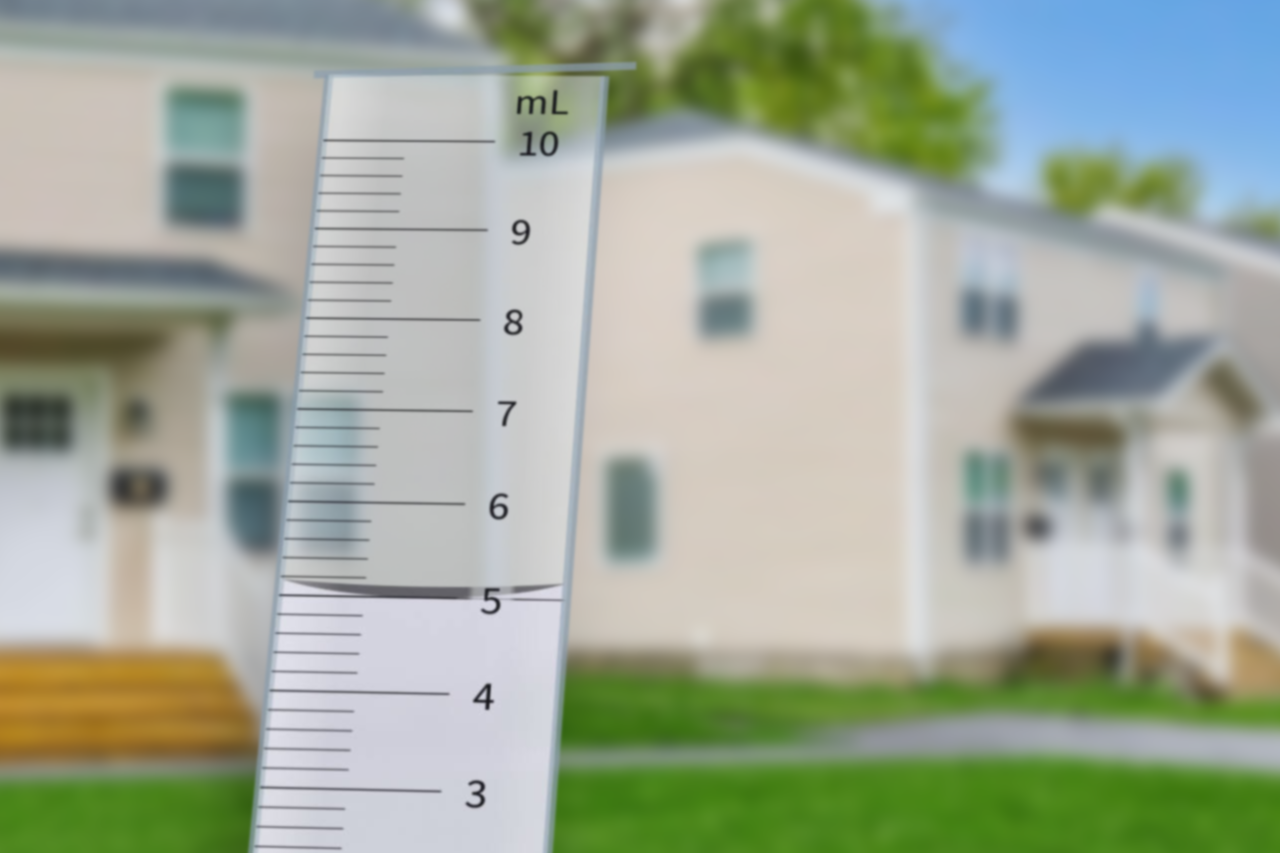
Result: 5 mL
